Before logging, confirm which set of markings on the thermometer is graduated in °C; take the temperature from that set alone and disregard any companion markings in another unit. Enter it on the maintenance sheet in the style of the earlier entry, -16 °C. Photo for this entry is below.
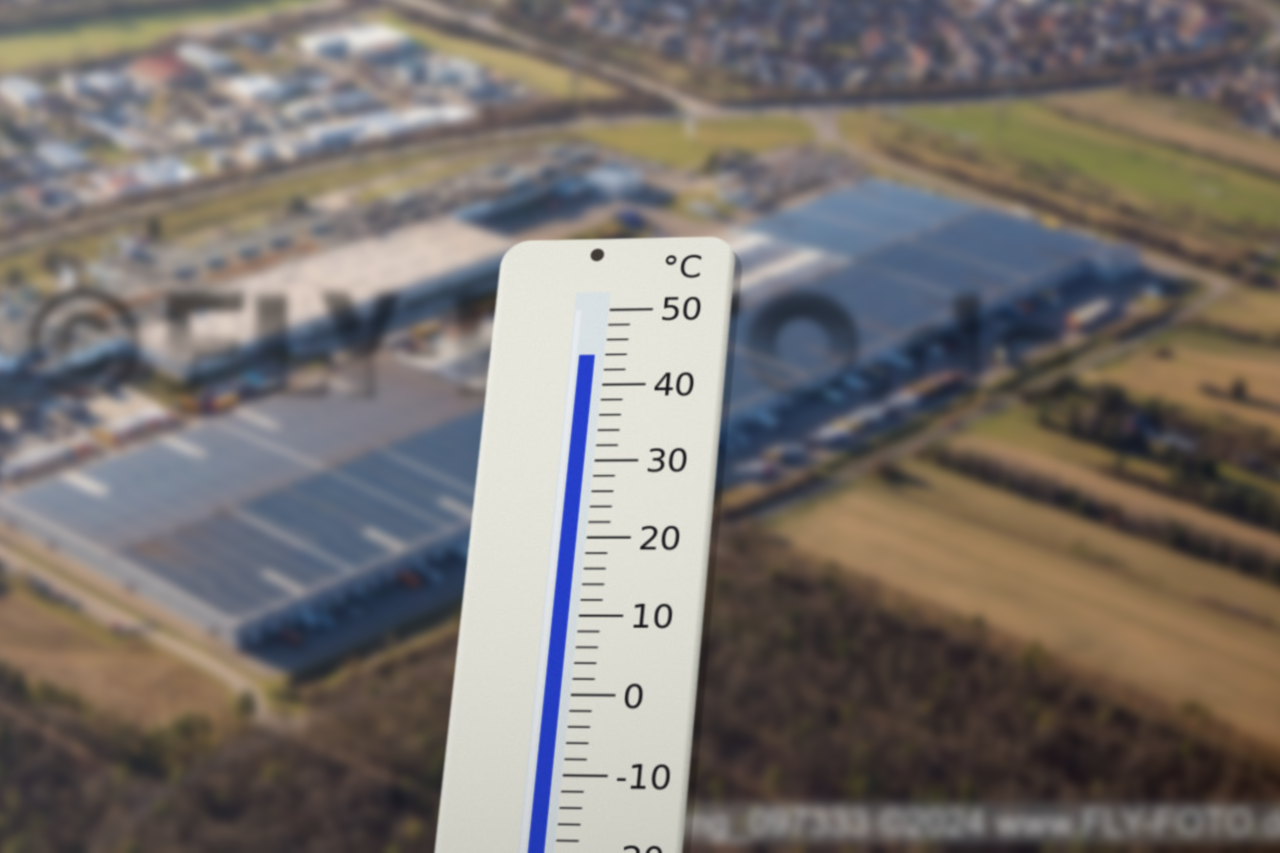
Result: 44 °C
